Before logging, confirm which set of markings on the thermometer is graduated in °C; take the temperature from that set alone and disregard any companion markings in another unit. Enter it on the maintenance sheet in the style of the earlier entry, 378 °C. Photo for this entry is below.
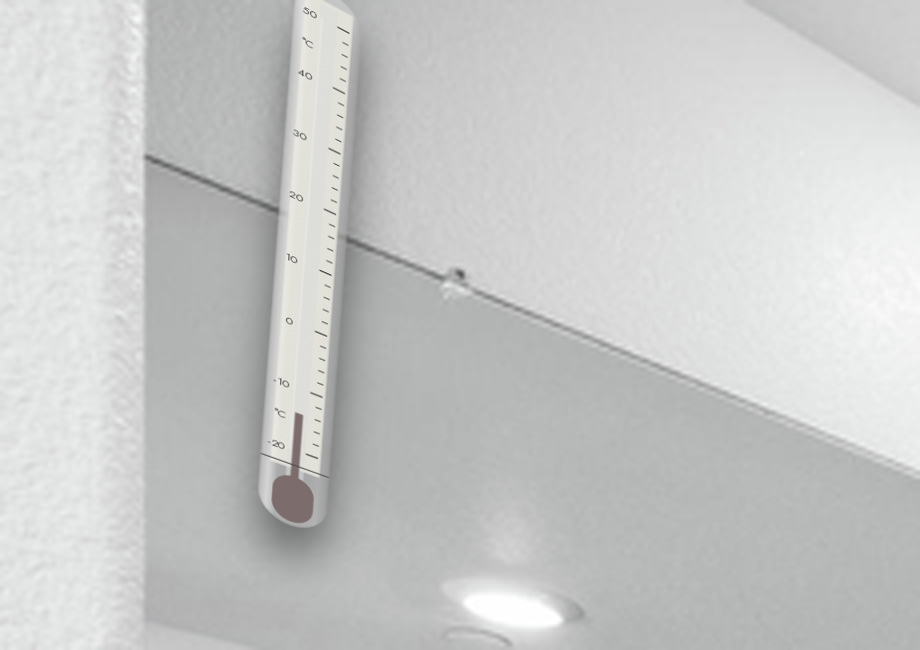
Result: -14 °C
